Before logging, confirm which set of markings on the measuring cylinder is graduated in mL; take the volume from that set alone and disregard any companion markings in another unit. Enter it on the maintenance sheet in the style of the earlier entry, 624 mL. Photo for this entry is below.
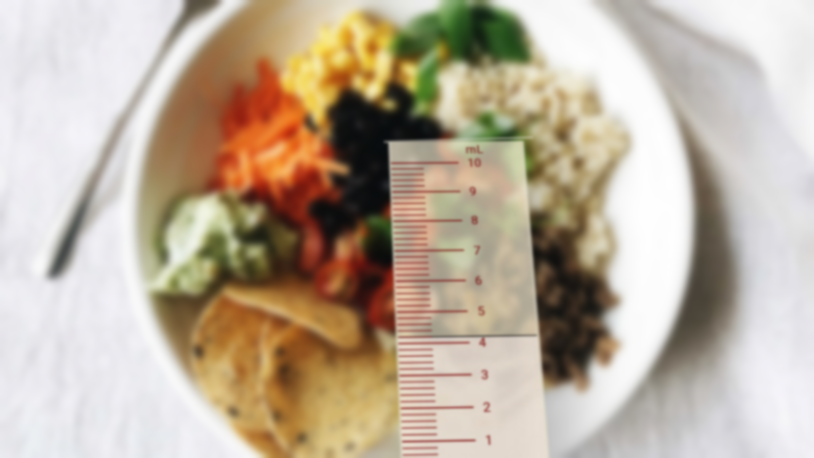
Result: 4.2 mL
